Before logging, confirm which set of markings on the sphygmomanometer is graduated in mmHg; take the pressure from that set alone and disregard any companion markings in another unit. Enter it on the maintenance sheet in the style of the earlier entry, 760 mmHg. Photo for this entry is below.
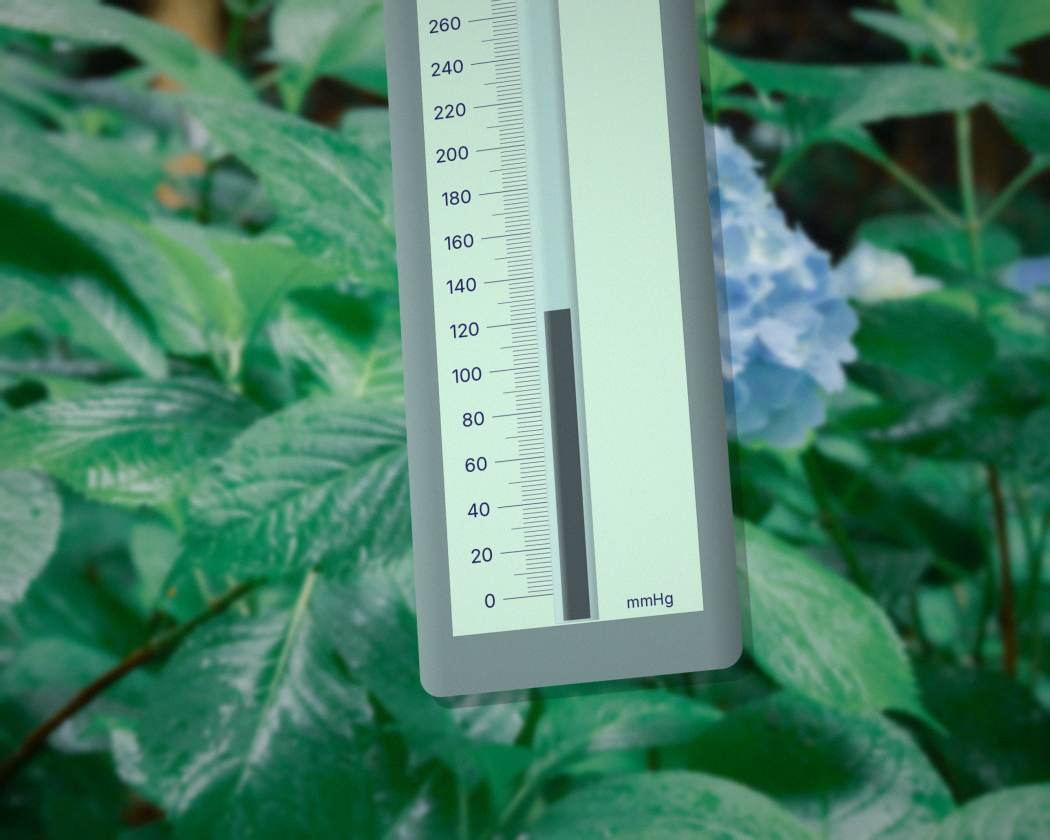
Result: 124 mmHg
